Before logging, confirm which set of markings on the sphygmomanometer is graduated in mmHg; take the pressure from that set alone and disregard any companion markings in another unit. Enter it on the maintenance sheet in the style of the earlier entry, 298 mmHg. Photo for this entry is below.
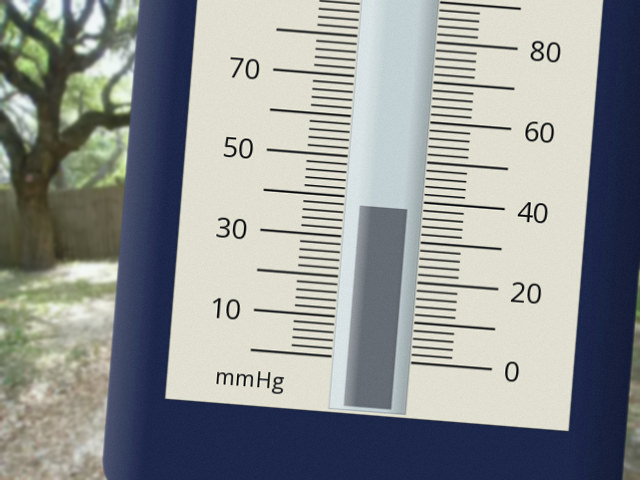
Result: 38 mmHg
